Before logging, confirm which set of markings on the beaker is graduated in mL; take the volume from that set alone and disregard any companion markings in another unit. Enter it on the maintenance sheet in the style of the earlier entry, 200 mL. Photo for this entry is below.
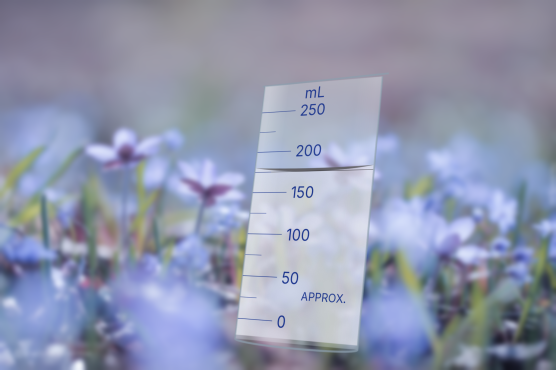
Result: 175 mL
